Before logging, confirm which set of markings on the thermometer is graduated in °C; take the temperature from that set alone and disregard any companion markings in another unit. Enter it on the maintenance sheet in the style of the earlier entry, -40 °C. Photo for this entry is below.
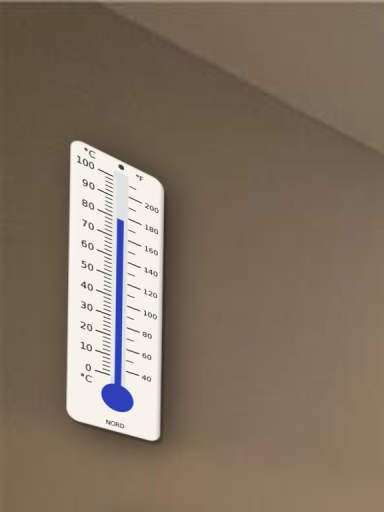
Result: 80 °C
